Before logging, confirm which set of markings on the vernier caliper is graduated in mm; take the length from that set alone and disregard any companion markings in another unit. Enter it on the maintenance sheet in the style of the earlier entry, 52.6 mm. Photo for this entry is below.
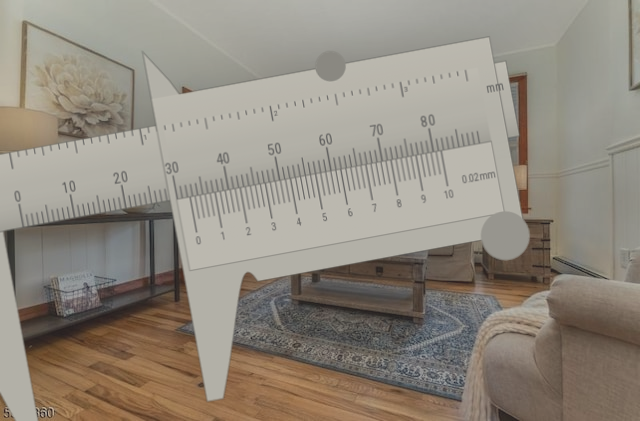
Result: 32.5 mm
